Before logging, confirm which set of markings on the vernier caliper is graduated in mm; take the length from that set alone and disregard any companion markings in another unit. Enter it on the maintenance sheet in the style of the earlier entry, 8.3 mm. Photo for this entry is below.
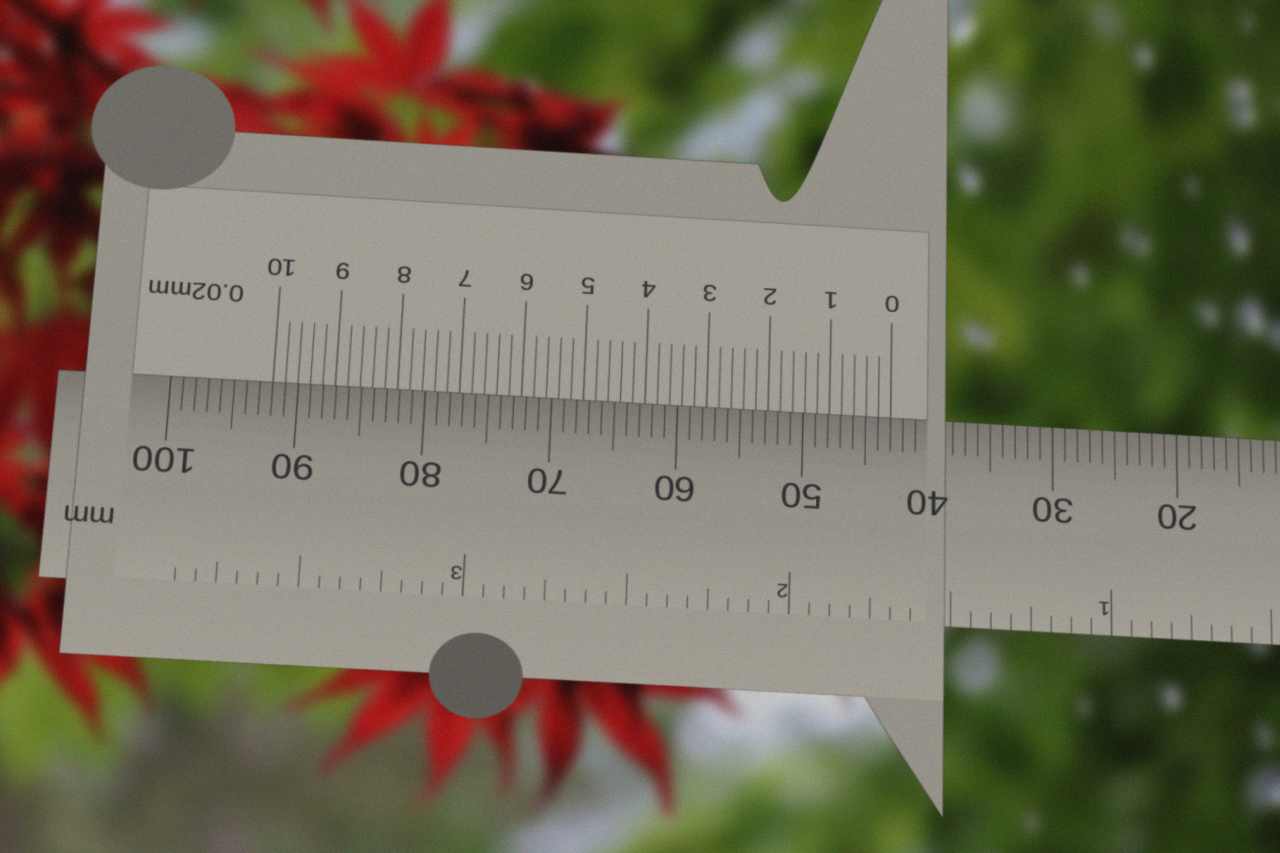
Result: 43.0 mm
